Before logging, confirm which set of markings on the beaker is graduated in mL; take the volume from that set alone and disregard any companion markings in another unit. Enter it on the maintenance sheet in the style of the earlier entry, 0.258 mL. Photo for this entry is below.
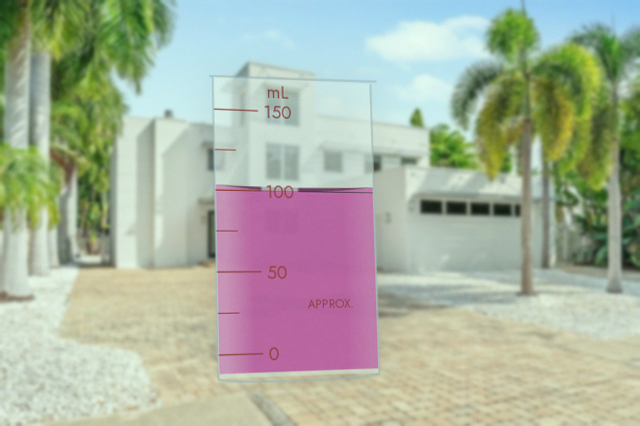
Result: 100 mL
